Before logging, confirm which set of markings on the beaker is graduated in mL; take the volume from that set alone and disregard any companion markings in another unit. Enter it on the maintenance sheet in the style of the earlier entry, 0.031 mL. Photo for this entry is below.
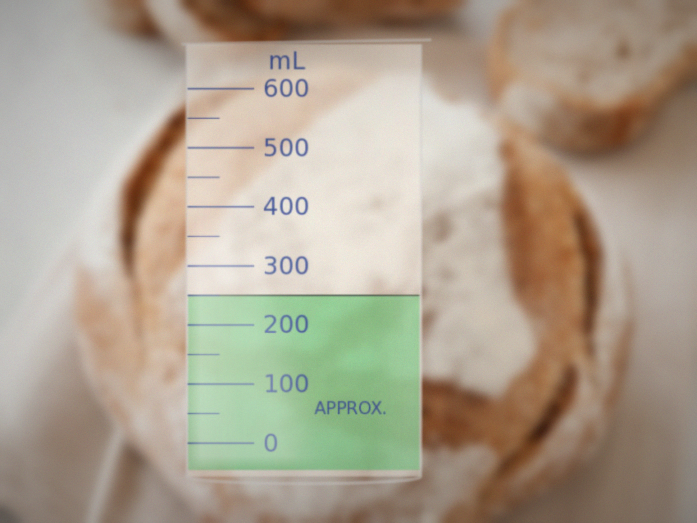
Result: 250 mL
